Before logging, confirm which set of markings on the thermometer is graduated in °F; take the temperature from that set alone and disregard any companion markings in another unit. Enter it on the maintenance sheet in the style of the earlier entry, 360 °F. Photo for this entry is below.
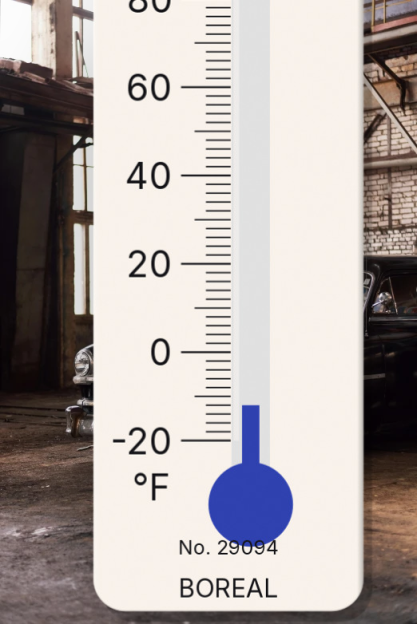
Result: -12 °F
